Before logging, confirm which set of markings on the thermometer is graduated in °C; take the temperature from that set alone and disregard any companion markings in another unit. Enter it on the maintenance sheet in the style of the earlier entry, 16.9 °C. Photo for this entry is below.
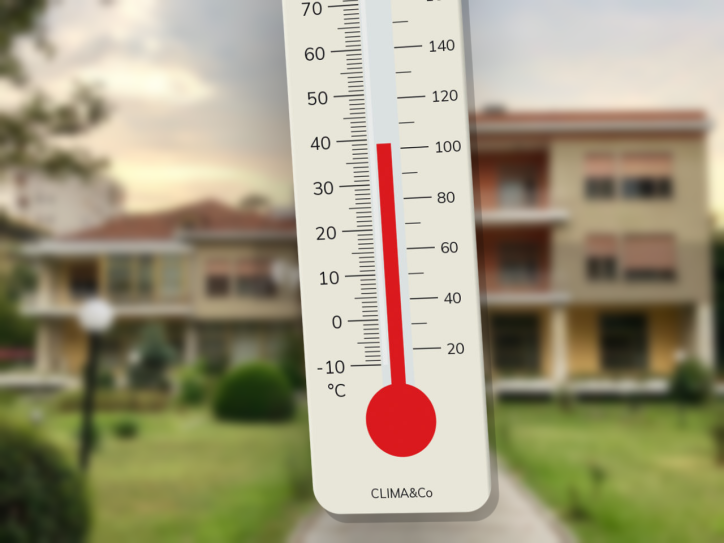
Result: 39 °C
